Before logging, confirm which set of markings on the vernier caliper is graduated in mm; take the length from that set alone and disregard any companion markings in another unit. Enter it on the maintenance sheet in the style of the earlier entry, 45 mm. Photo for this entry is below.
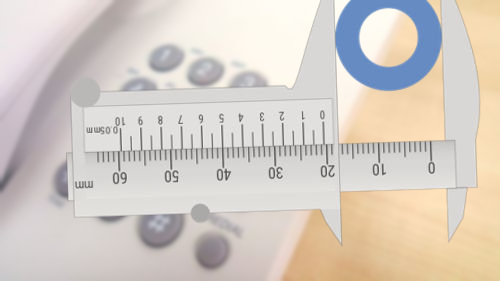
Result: 20.5 mm
